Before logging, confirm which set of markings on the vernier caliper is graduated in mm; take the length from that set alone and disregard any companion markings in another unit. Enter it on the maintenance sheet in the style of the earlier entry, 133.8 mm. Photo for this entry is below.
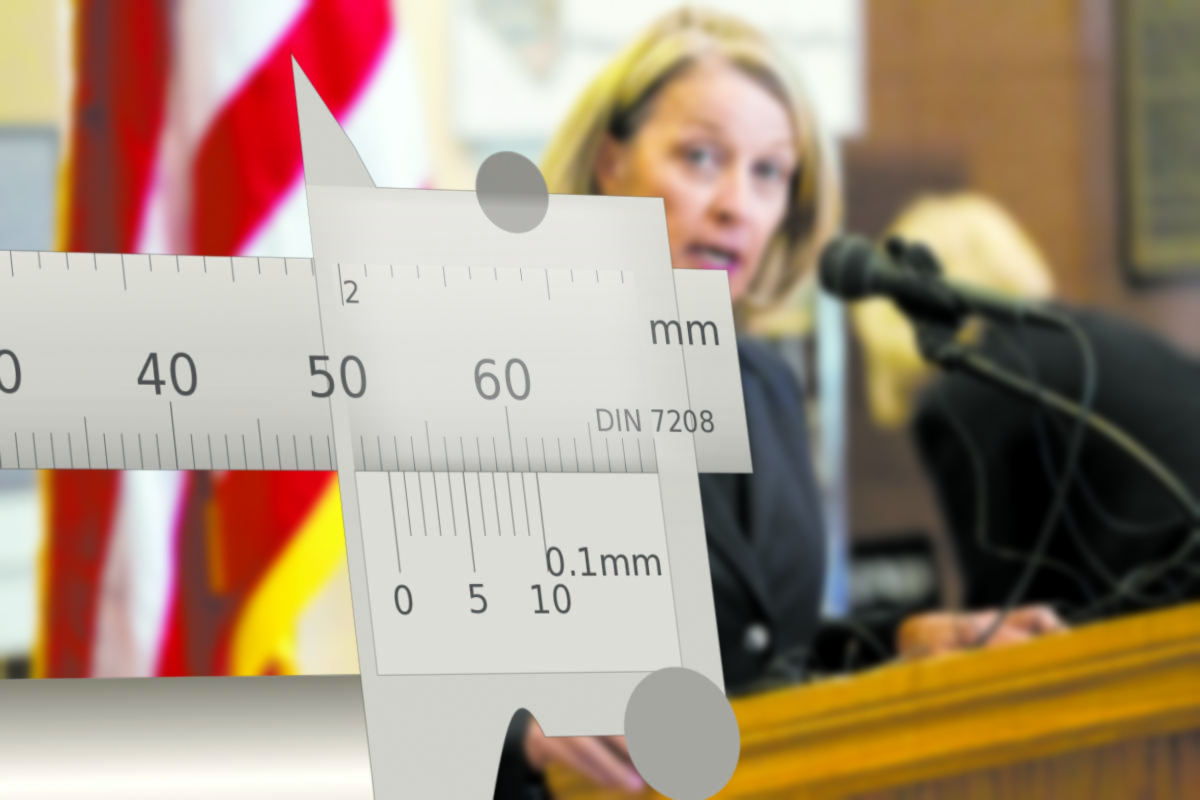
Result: 52.4 mm
